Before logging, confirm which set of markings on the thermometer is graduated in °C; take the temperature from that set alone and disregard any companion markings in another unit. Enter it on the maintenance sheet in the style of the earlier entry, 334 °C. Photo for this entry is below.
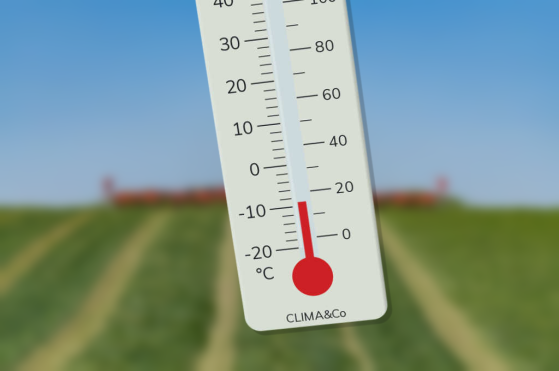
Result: -9 °C
